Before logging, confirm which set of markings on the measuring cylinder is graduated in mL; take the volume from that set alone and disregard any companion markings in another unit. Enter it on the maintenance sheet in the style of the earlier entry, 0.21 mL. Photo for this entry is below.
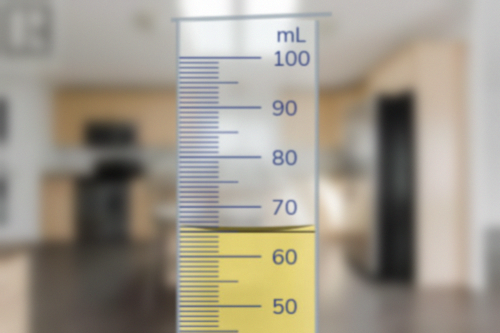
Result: 65 mL
